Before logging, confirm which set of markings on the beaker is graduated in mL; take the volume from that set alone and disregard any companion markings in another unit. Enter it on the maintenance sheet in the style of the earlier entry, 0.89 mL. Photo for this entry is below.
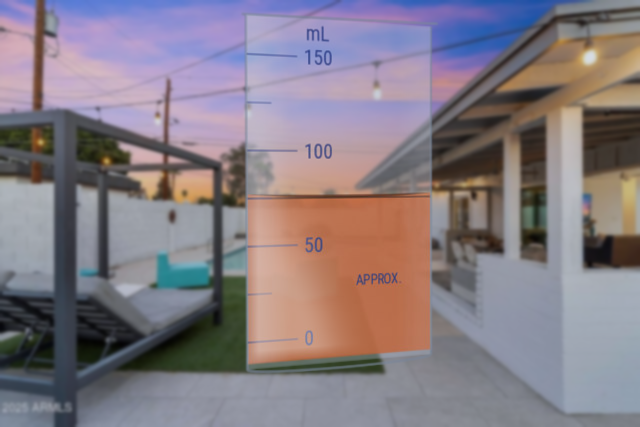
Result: 75 mL
